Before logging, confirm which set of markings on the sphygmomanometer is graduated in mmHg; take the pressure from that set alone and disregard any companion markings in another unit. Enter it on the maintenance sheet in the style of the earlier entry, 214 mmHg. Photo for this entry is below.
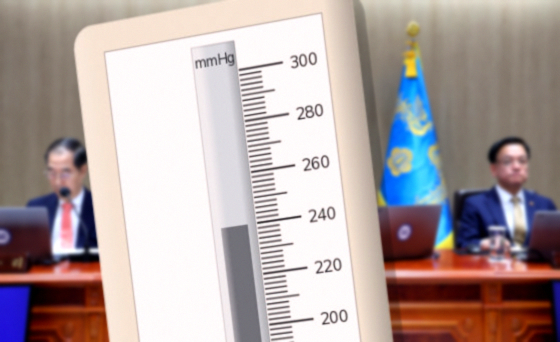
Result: 240 mmHg
